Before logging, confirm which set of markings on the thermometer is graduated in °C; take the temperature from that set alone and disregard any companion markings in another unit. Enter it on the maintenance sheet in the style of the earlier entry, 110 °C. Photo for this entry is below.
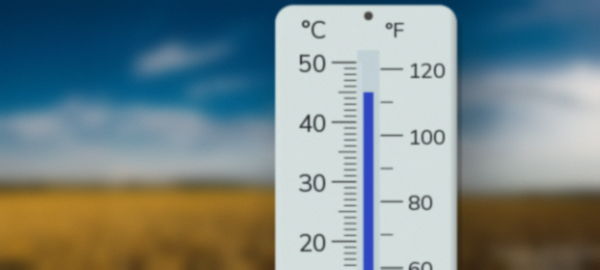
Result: 45 °C
